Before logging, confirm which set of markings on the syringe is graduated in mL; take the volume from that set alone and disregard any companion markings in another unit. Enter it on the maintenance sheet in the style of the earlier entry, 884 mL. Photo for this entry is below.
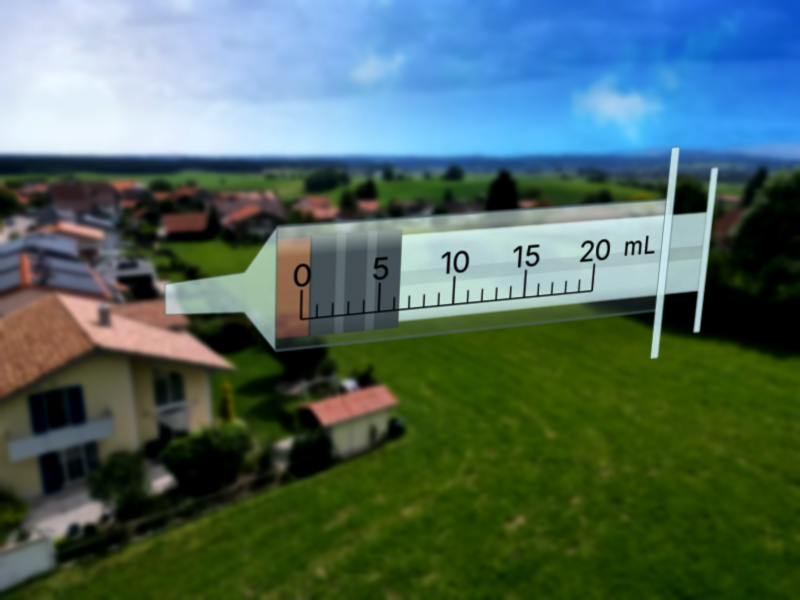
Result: 0.5 mL
